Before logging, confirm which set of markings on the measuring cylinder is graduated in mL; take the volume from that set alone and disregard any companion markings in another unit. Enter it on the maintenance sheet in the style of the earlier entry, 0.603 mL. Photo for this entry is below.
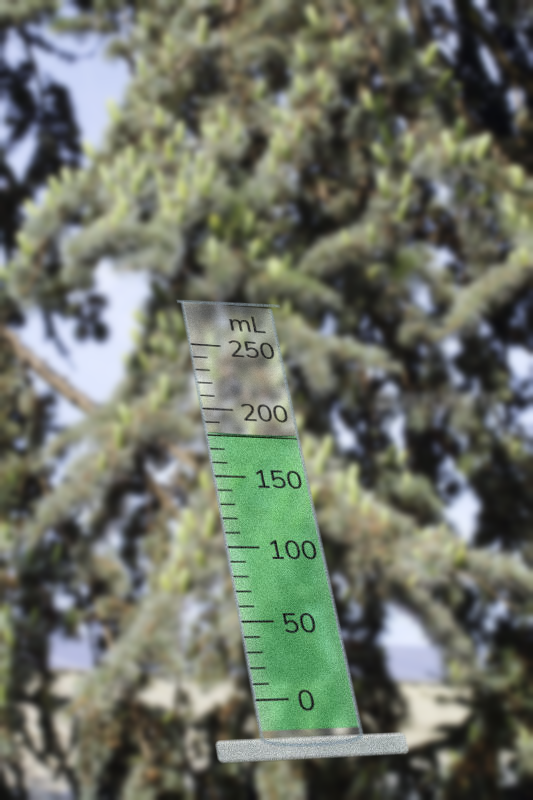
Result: 180 mL
